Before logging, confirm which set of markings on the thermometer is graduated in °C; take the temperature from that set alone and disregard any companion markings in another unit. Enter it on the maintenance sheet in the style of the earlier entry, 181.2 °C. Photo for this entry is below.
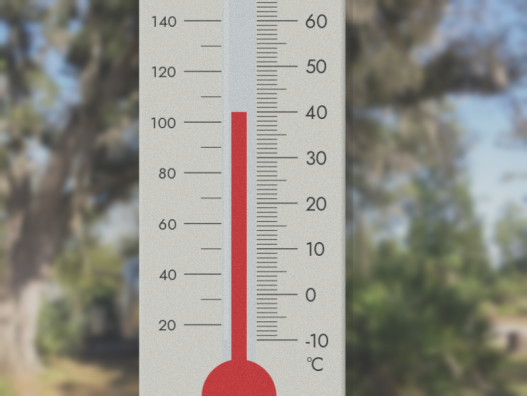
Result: 40 °C
